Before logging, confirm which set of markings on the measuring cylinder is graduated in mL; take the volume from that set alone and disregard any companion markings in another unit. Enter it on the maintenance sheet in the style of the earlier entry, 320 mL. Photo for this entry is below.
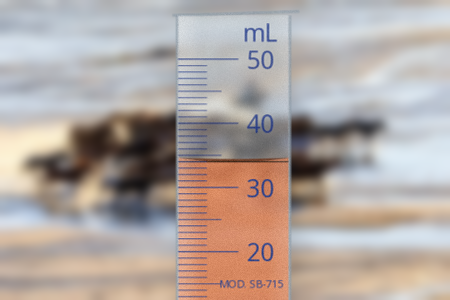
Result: 34 mL
